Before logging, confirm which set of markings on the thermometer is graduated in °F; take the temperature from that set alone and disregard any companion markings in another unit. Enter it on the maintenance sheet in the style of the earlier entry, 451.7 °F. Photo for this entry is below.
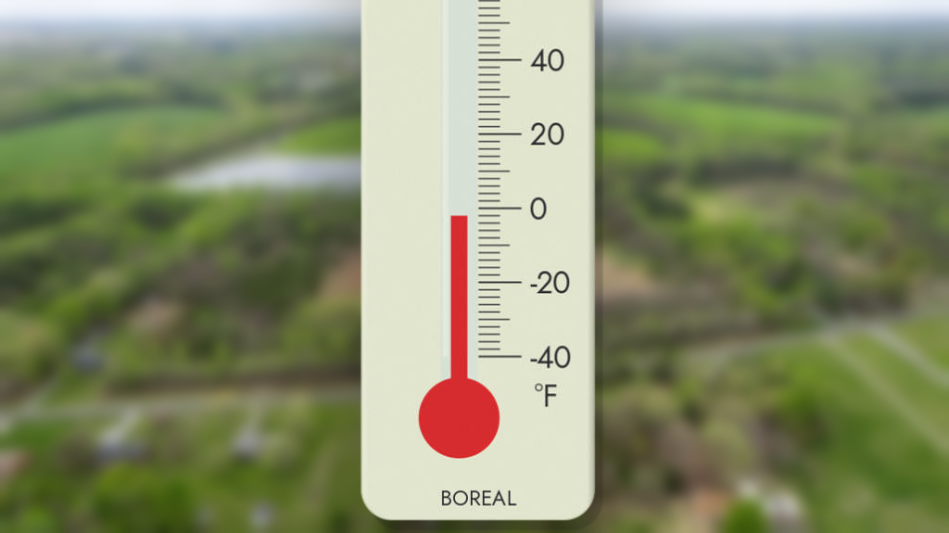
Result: -2 °F
